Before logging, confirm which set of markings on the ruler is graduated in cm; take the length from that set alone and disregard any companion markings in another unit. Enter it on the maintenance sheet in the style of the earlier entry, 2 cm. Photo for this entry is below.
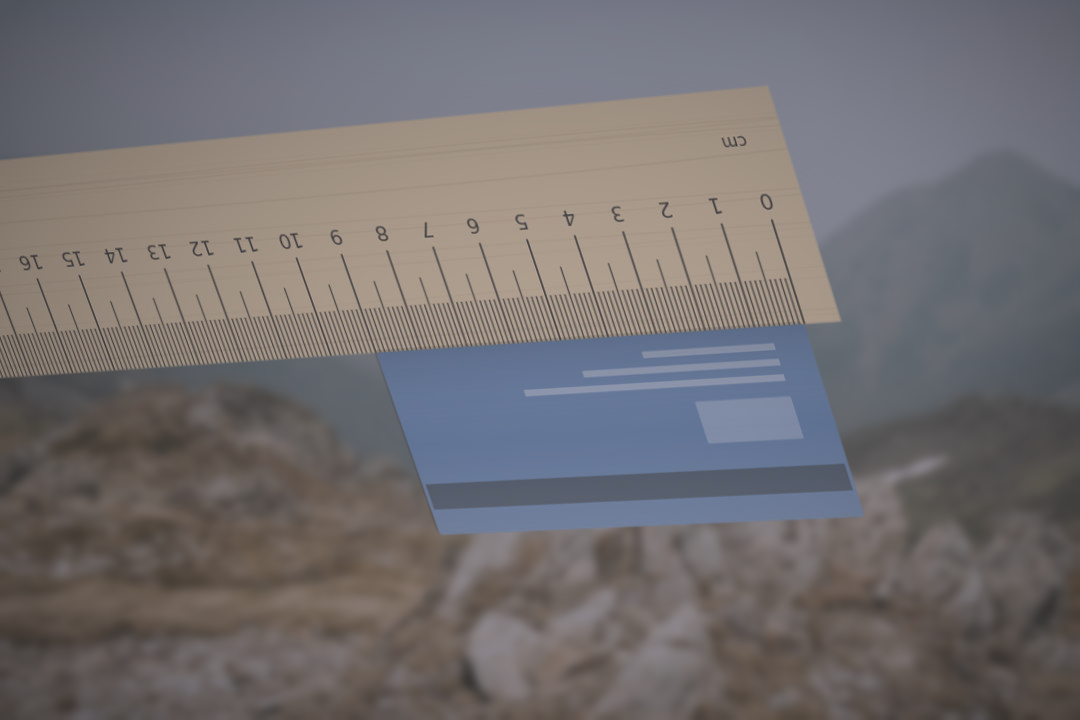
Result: 9 cm
